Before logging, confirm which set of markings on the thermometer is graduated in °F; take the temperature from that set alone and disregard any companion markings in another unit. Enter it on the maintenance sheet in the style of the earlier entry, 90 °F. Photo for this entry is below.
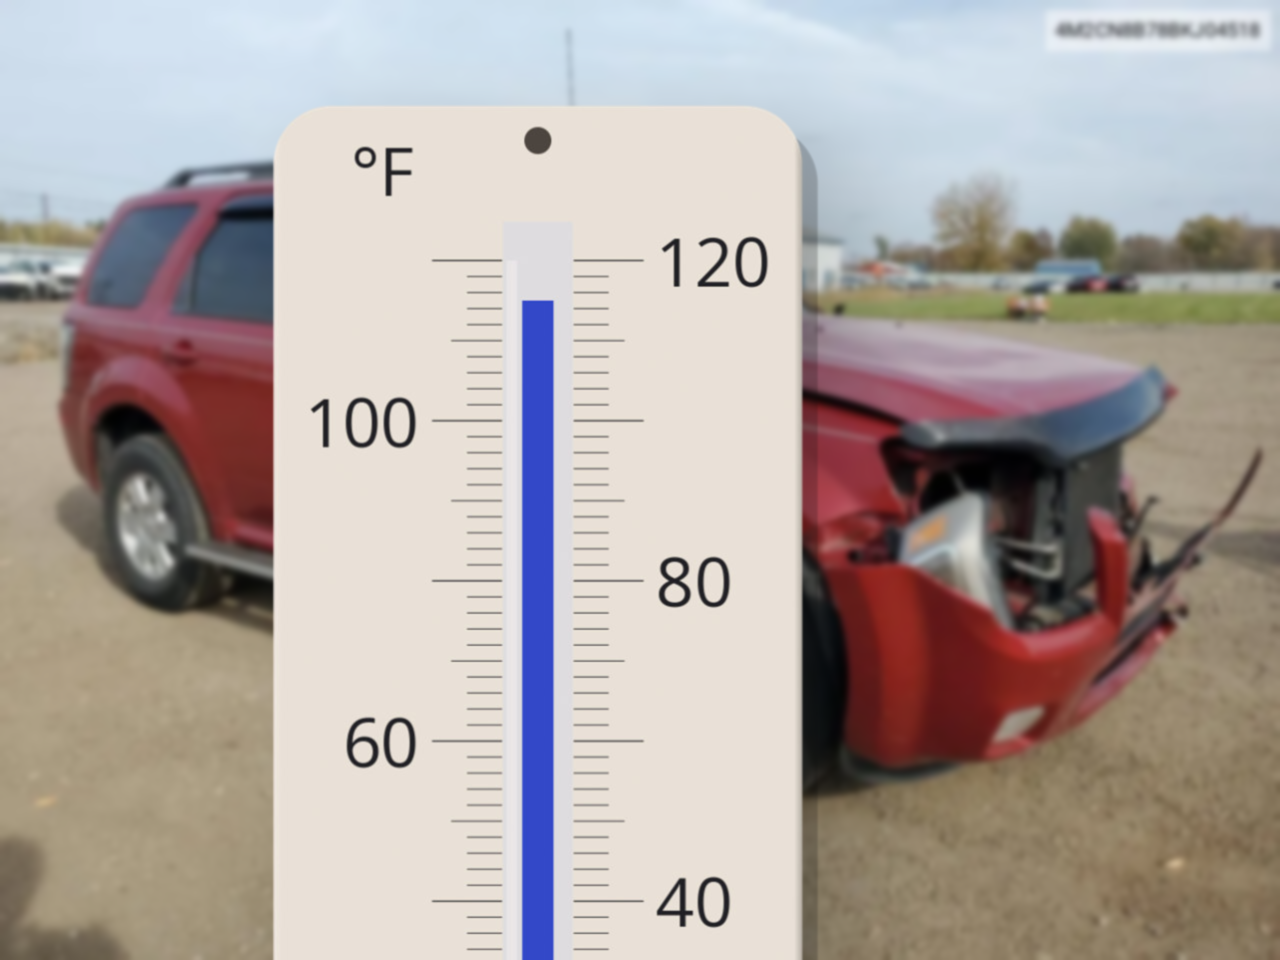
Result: 115 °F
